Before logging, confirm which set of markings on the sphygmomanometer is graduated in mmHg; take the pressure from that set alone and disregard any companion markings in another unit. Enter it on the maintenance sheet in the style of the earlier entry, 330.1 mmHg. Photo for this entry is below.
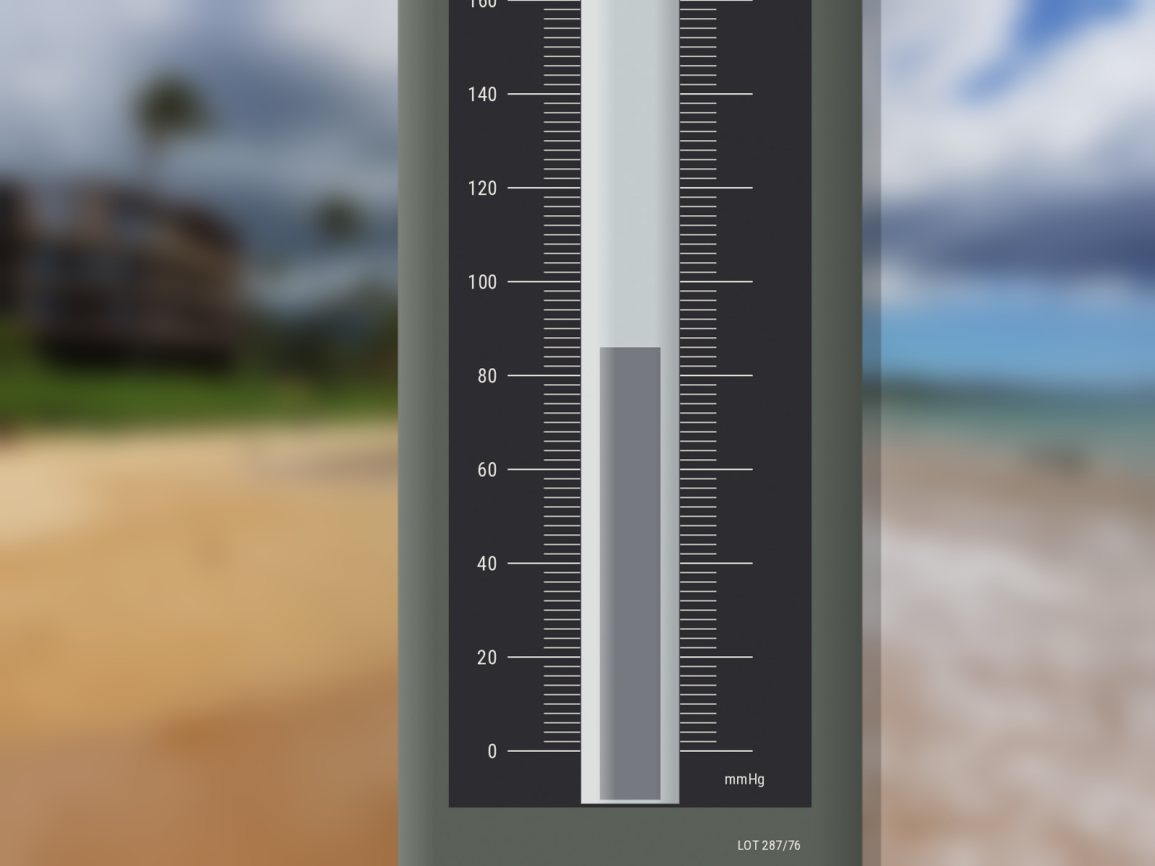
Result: 86 mmHg
